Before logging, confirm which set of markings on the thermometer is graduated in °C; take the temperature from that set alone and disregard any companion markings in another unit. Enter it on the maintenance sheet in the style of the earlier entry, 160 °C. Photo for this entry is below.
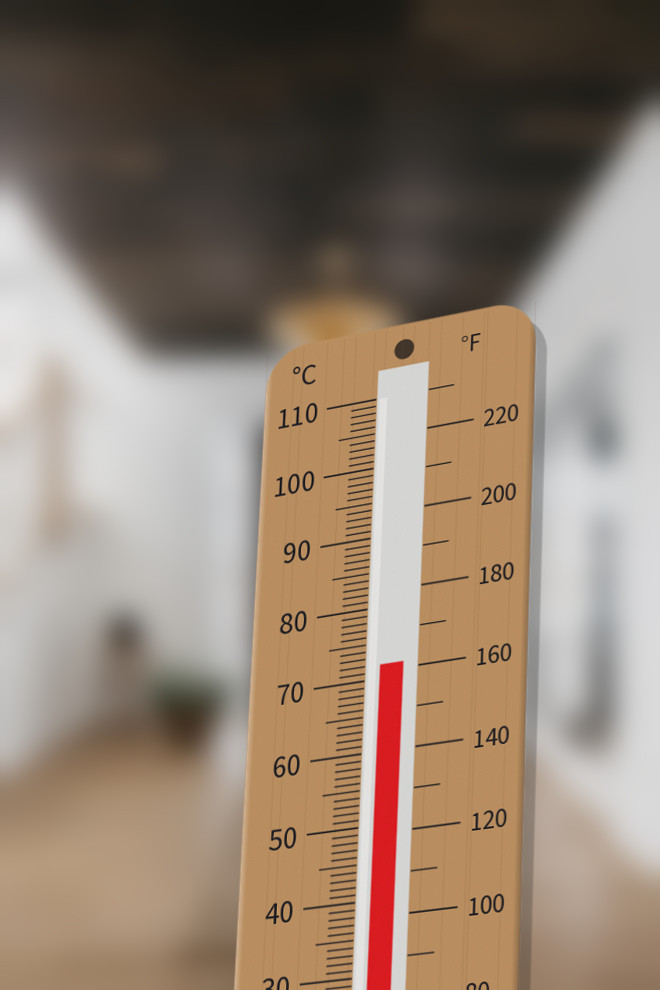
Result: 72 °C
